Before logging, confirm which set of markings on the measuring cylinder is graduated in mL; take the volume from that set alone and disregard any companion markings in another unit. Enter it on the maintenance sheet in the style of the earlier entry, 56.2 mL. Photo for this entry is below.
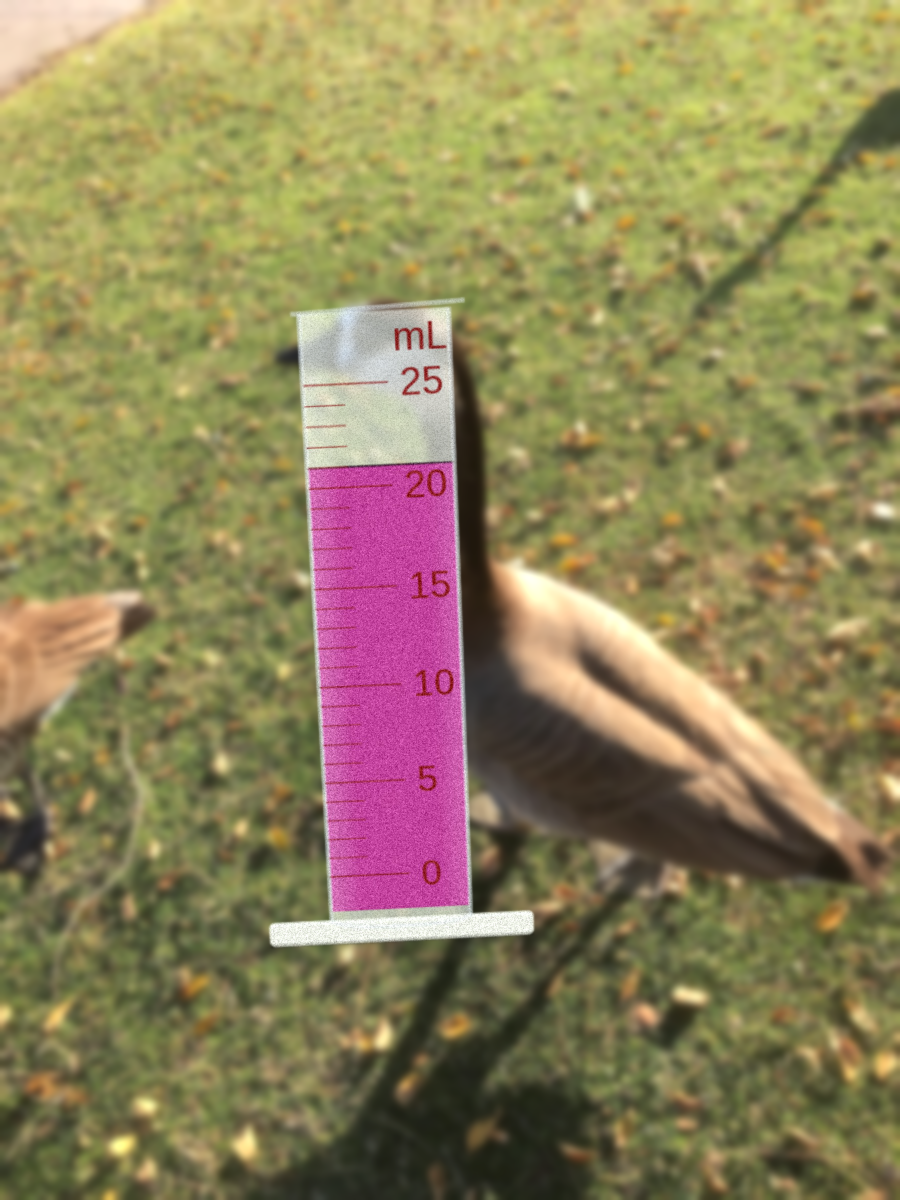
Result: 21 mL
